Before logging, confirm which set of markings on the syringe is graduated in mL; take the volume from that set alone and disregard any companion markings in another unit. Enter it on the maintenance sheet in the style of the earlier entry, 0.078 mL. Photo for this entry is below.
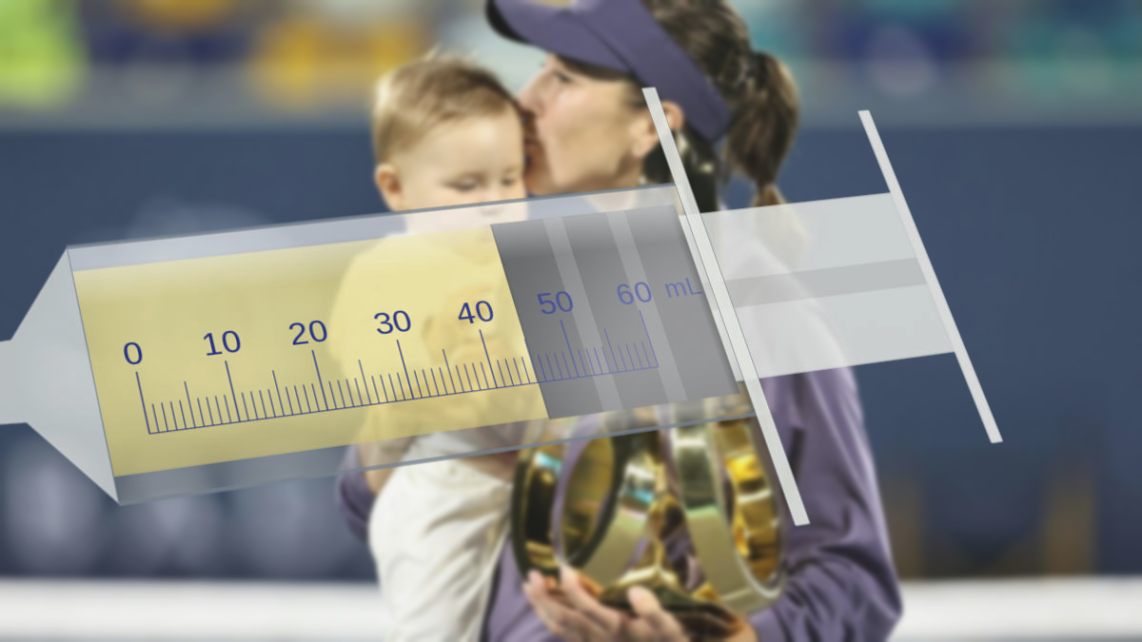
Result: 45 mL
